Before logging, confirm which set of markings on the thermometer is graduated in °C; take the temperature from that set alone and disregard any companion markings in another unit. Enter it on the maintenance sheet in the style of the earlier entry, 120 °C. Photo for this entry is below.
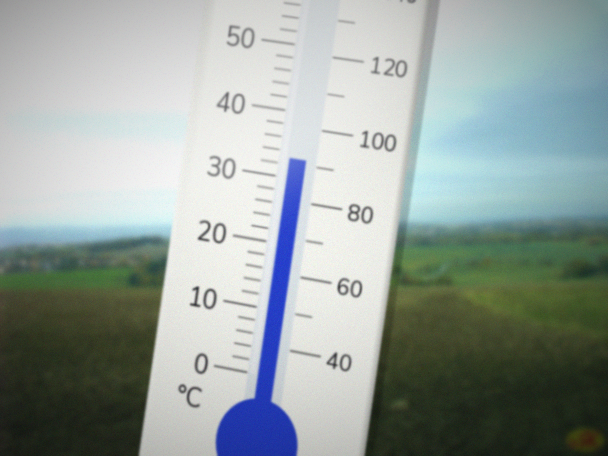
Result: 33 °C
